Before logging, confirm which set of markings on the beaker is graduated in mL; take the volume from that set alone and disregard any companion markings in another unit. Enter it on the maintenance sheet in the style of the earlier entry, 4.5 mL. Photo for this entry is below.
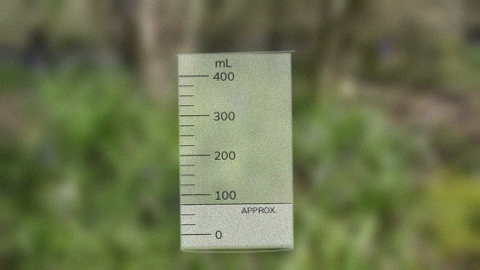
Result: 75 mL
